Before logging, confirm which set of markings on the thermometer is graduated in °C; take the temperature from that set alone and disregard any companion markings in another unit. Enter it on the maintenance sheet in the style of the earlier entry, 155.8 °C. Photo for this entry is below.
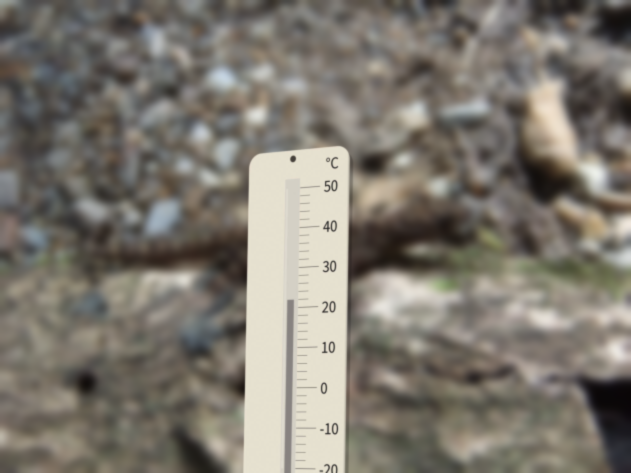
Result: 22 °C
